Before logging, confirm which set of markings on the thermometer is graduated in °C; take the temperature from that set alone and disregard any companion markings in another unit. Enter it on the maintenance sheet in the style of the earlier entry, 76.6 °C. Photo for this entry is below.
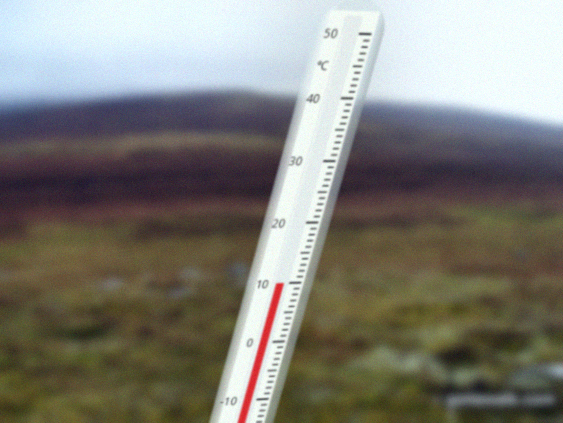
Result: 10 °C
